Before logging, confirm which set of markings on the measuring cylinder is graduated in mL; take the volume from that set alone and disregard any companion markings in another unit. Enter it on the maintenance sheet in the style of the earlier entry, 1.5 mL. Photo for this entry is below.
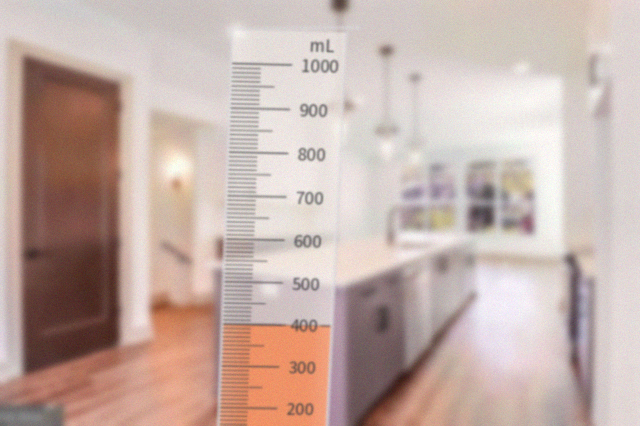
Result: 400 mL
